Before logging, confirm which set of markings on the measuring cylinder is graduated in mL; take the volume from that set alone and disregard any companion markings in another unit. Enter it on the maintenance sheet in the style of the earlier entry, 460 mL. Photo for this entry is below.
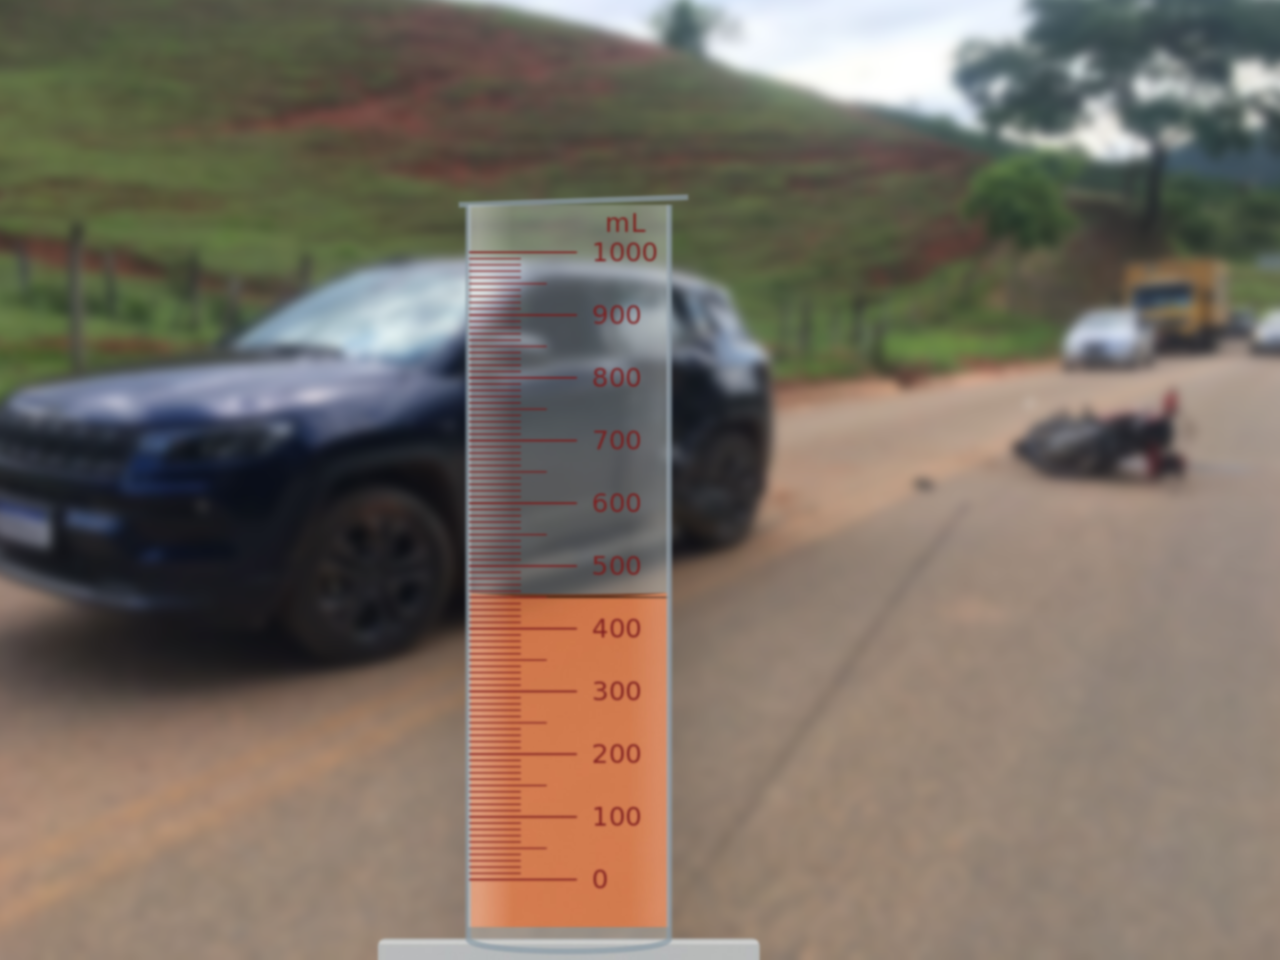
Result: 450 mL
